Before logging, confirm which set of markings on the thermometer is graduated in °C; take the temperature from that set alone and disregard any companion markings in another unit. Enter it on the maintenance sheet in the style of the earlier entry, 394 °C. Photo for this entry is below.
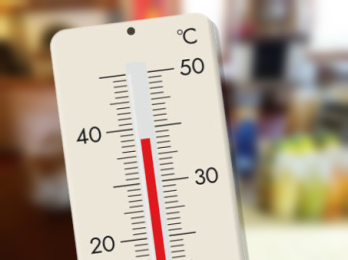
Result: 38 °C
